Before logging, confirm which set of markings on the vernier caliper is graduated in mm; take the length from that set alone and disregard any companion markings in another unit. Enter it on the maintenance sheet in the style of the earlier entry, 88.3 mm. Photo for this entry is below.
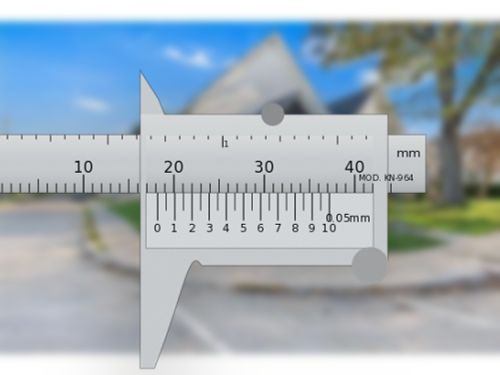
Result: 18.2 mm
